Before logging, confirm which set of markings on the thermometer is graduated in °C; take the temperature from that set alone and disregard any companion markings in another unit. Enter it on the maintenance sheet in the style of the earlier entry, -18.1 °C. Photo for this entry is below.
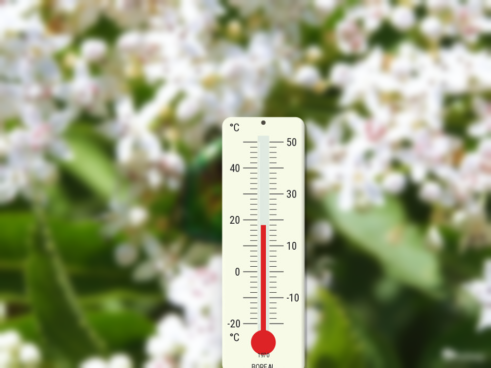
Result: 18 °C
